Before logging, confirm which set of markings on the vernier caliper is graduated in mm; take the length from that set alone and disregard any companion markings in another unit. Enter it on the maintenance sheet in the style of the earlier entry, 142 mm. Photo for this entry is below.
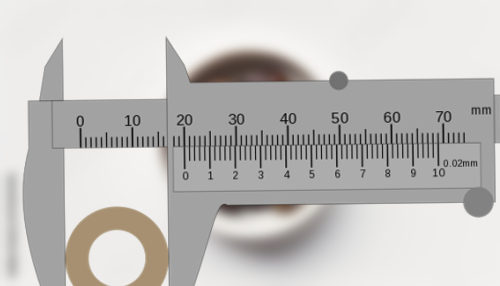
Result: 20.0 mm
